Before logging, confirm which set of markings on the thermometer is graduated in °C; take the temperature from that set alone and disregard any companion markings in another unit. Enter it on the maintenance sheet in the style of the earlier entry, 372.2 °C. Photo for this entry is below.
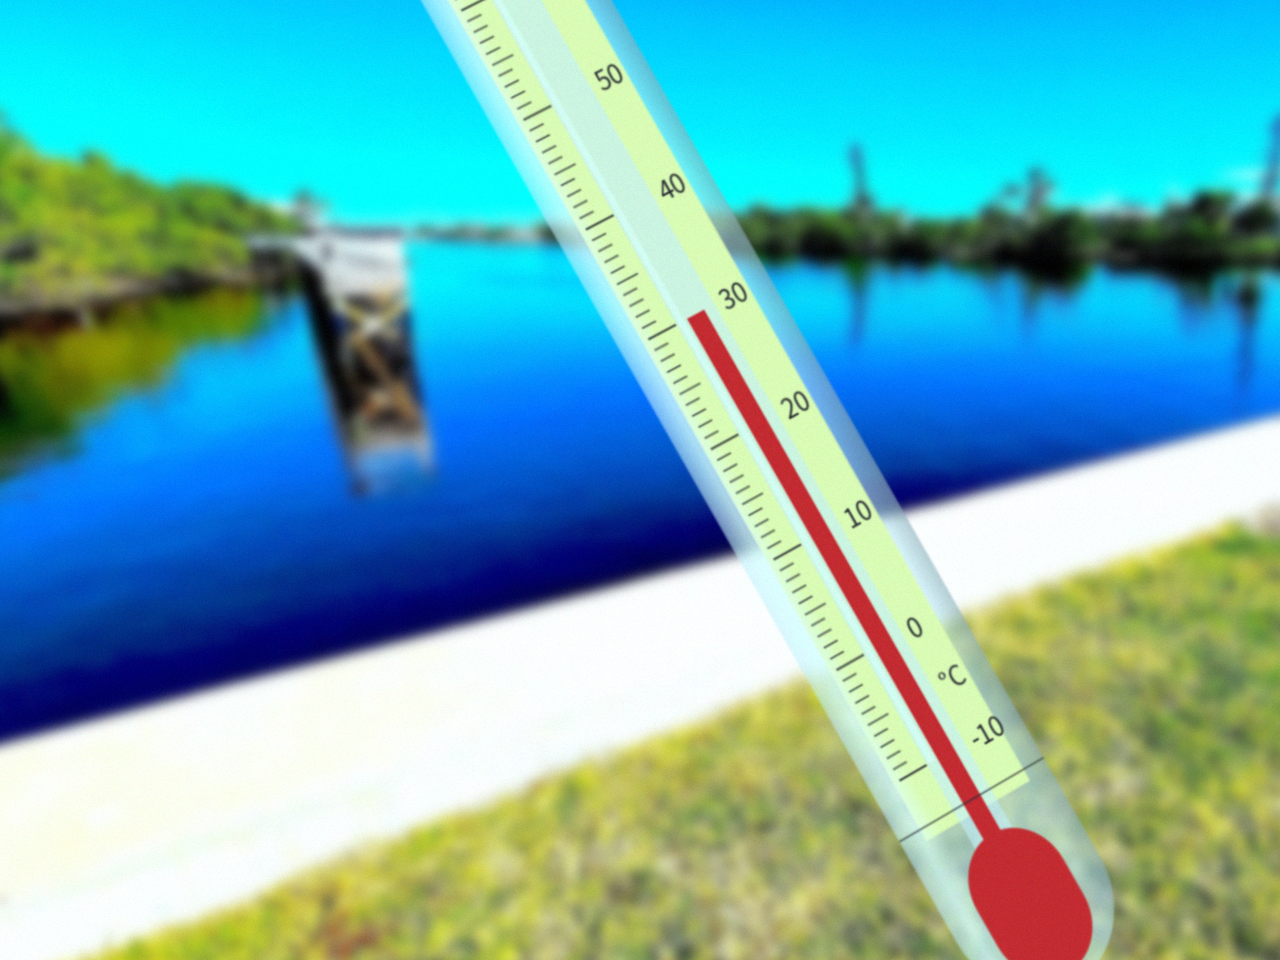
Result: 30 °C
